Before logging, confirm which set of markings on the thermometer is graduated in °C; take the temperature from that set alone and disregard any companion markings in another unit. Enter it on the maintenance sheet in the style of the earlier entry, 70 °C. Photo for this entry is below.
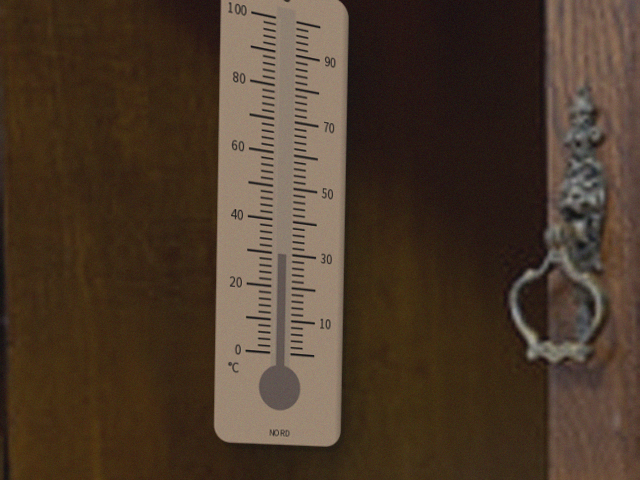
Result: 30 °C
